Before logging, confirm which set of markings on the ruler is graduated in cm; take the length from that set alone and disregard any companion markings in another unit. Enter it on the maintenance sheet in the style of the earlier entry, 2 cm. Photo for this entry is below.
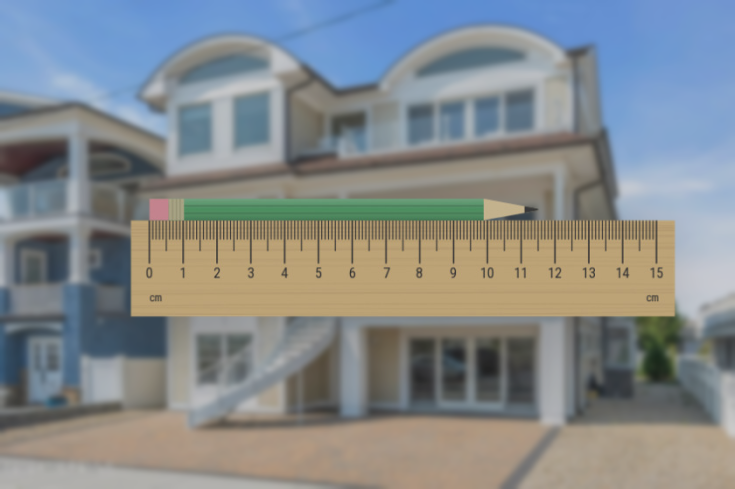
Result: 11.5 cm
